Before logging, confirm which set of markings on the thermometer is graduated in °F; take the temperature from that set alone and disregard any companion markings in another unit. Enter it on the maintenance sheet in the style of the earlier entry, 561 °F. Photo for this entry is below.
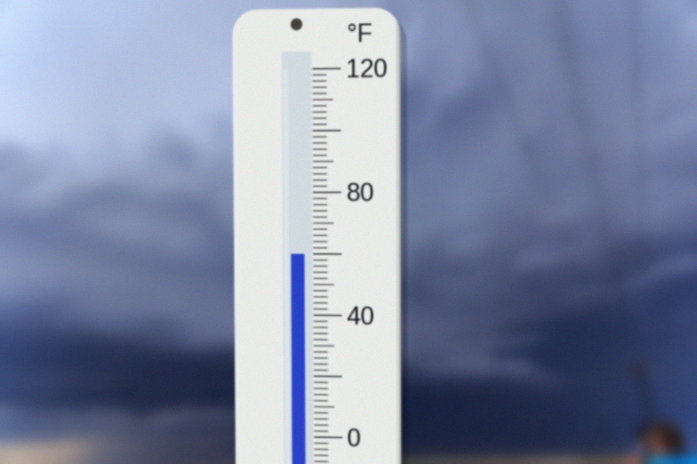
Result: 60 °F
